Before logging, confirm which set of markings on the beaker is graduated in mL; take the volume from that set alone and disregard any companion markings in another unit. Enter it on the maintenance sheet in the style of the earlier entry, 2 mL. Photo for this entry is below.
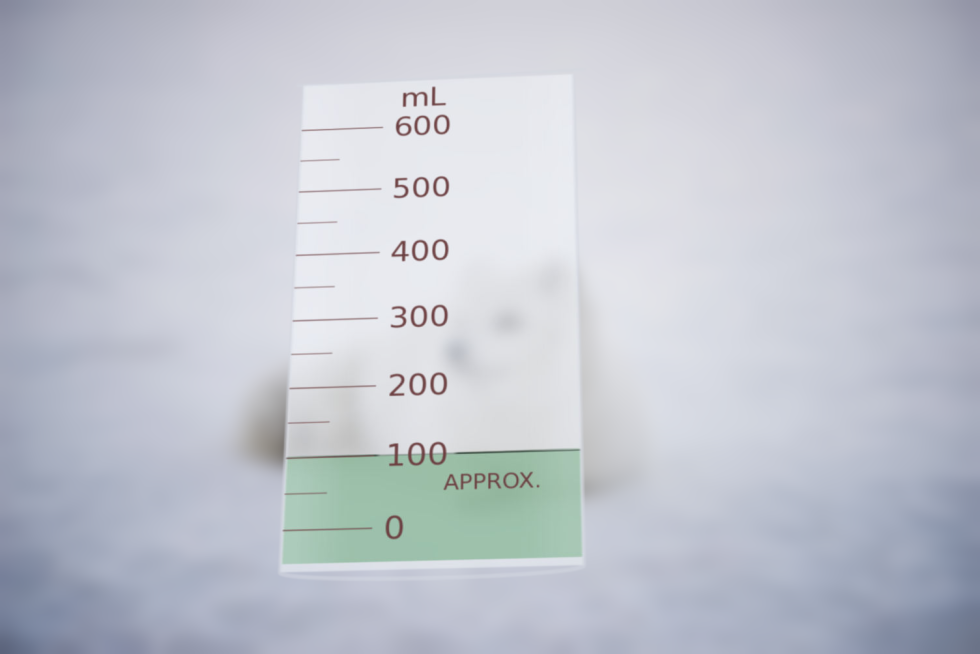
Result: 100 mL
